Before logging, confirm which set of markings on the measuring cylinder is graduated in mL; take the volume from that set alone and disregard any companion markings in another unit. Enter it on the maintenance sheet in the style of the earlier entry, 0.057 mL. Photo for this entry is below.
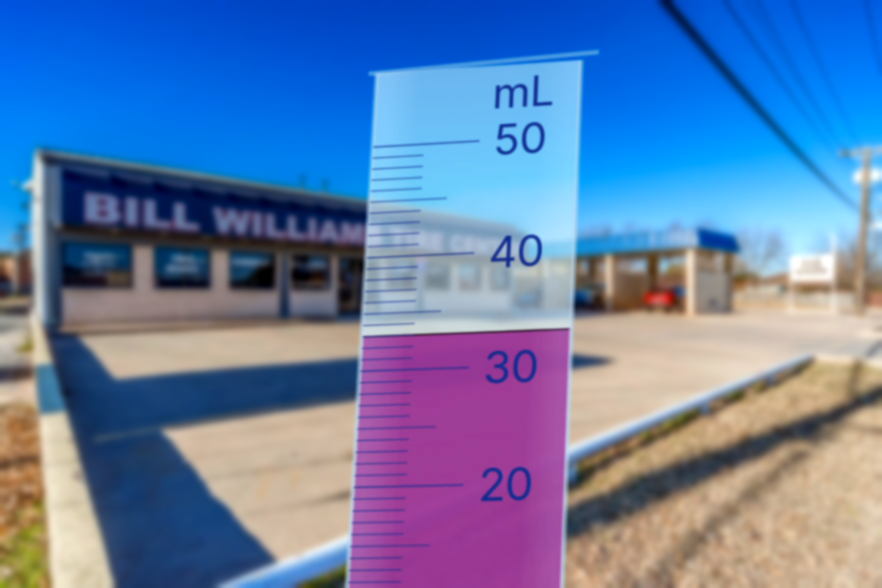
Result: 33 mL
